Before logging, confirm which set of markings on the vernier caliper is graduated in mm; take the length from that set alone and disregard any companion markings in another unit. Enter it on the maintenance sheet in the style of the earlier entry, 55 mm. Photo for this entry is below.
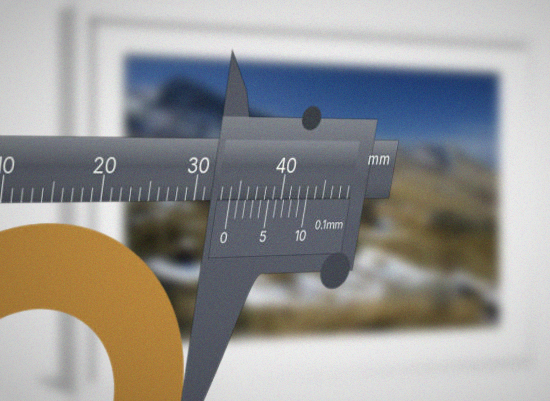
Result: 34.0 mm
